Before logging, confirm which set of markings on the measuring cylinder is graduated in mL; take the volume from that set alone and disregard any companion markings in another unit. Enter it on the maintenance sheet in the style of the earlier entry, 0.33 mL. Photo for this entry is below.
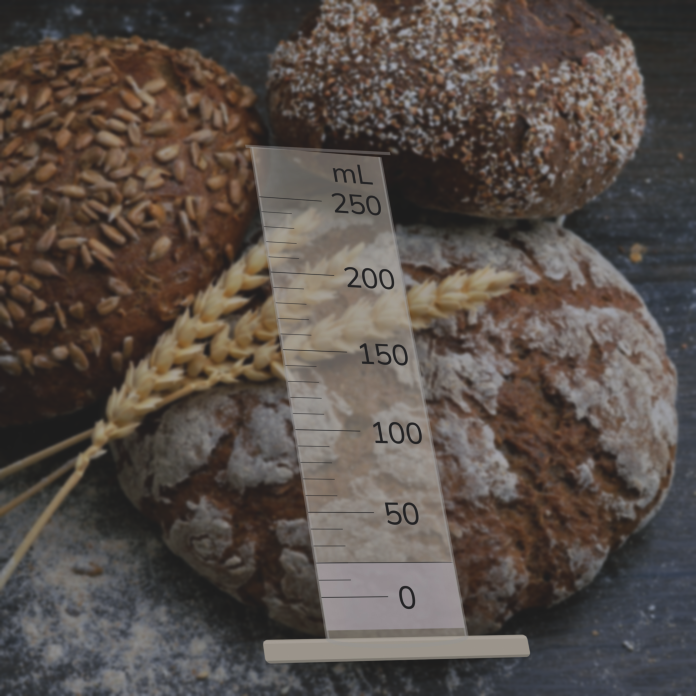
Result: 20 mL
